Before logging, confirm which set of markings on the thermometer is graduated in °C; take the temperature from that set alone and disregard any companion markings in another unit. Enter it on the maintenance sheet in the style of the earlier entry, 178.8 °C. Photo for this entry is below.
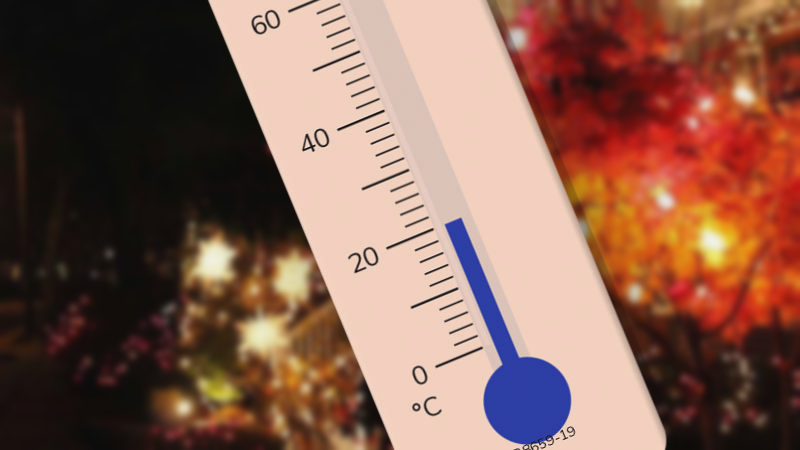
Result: 20 °C
